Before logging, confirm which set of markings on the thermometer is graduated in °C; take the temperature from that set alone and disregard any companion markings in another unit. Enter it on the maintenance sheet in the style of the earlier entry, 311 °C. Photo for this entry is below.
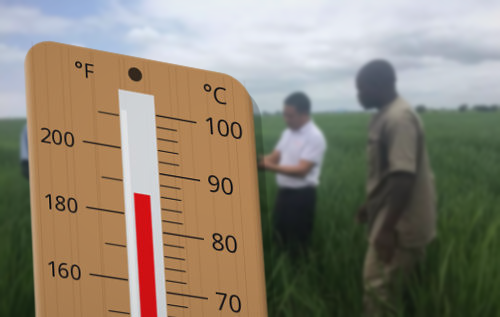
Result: 86 °C
